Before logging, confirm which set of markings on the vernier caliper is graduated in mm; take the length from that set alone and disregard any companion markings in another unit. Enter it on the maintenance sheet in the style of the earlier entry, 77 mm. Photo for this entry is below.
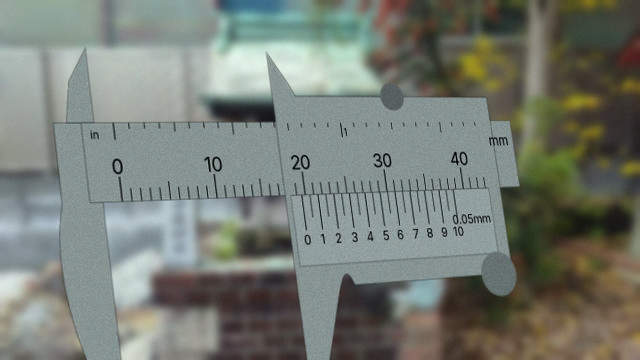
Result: 19.6 mm
